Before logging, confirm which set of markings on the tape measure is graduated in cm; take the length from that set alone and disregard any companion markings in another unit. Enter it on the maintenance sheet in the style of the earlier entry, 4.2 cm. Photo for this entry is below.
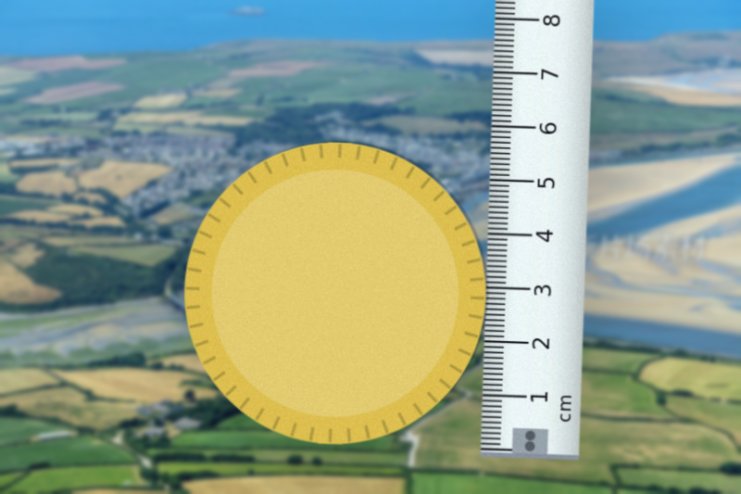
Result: 5.6 cm
